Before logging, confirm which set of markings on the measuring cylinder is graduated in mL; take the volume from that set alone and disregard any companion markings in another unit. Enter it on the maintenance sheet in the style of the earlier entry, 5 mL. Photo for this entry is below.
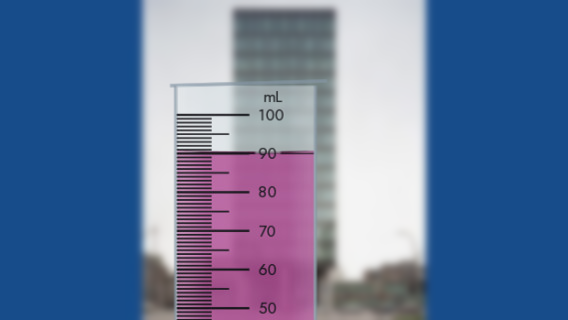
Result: 90 mL
